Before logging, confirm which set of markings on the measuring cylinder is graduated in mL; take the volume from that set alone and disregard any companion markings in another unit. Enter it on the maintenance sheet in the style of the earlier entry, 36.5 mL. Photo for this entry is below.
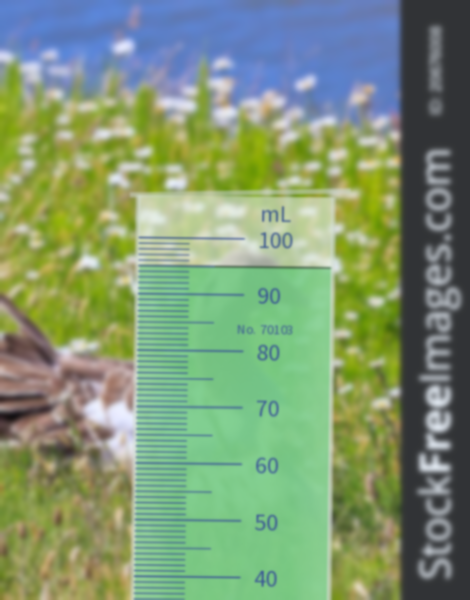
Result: 95 mL
